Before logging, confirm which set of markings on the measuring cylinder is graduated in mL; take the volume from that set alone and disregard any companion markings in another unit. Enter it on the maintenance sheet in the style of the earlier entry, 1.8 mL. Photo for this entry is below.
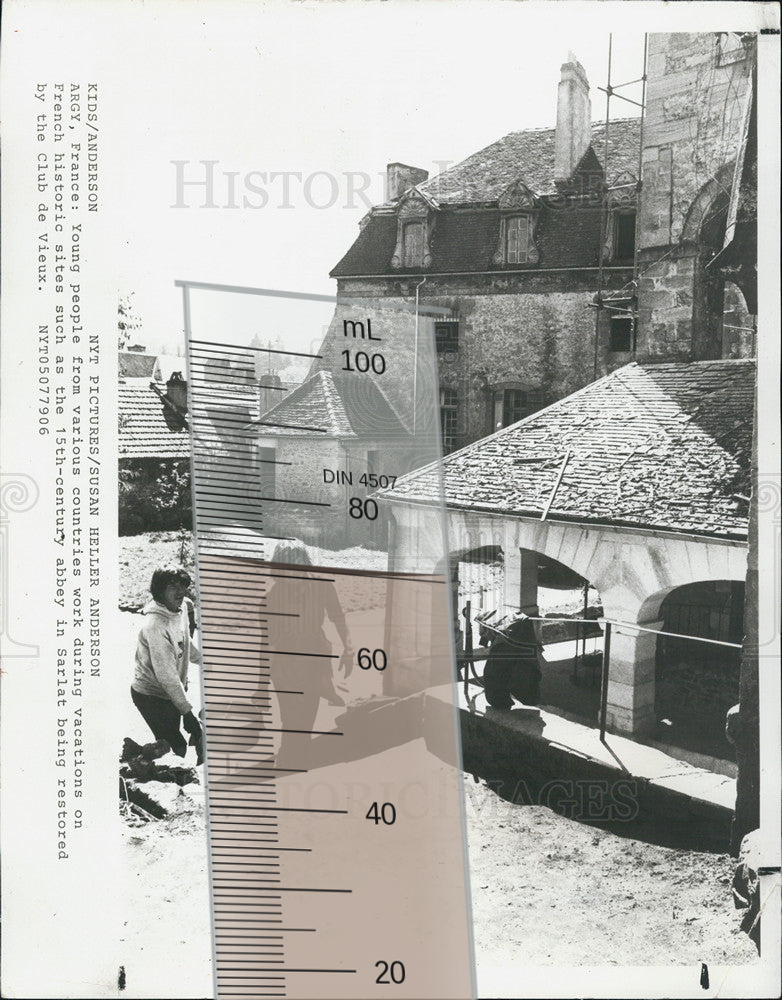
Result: 71 mL
